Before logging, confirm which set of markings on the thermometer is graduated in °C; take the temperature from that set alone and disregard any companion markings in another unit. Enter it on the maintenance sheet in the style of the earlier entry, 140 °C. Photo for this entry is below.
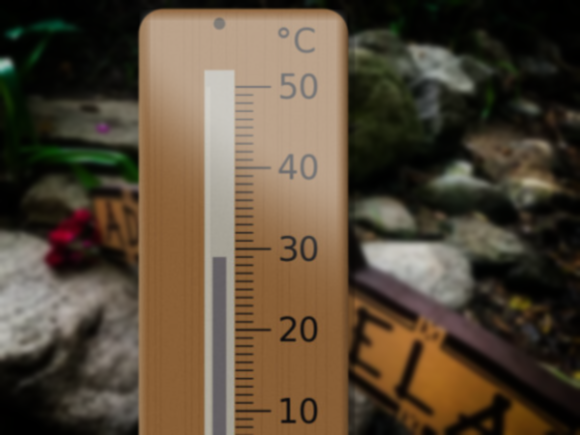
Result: 29 °C
